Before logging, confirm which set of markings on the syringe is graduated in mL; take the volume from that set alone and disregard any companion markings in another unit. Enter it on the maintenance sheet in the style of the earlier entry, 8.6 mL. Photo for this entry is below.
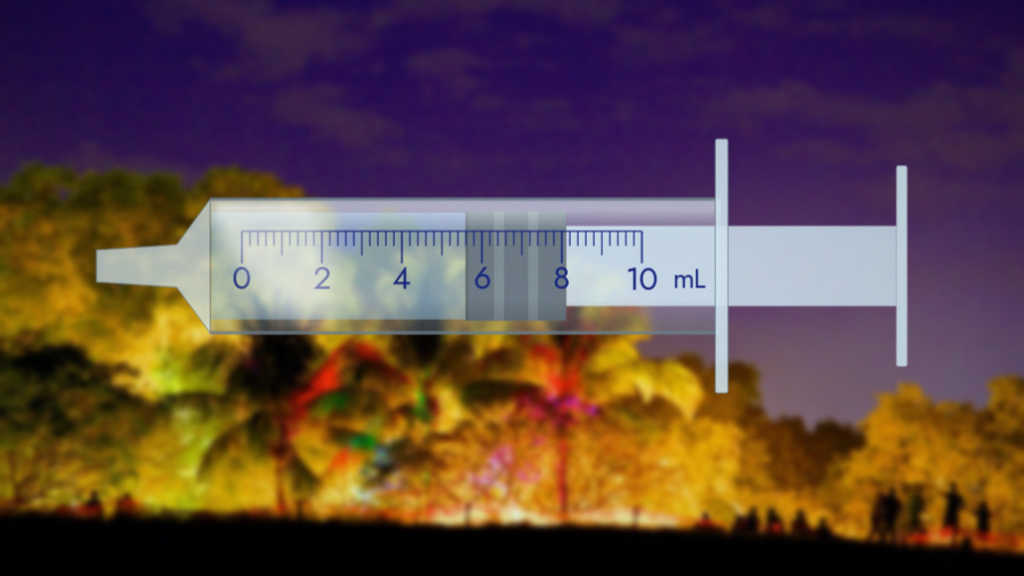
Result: 5.6 mL
